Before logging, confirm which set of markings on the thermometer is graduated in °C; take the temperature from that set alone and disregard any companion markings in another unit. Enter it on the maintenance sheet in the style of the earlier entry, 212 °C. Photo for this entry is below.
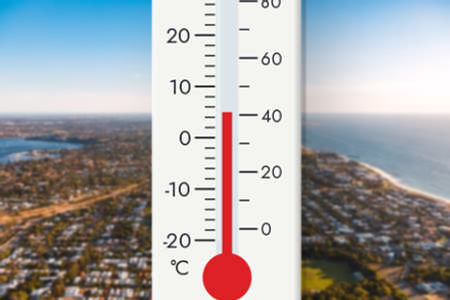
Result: 5 °C
